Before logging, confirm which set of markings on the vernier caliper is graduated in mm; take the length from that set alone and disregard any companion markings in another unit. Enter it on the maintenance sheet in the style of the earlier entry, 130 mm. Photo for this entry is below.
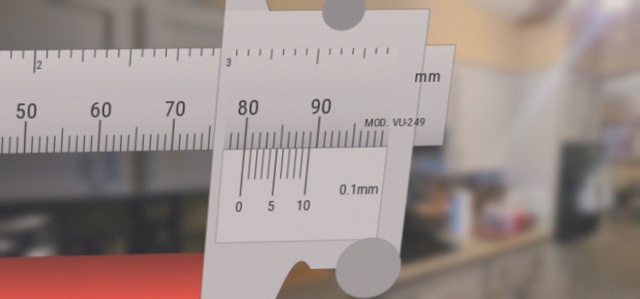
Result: 80.0 mm
